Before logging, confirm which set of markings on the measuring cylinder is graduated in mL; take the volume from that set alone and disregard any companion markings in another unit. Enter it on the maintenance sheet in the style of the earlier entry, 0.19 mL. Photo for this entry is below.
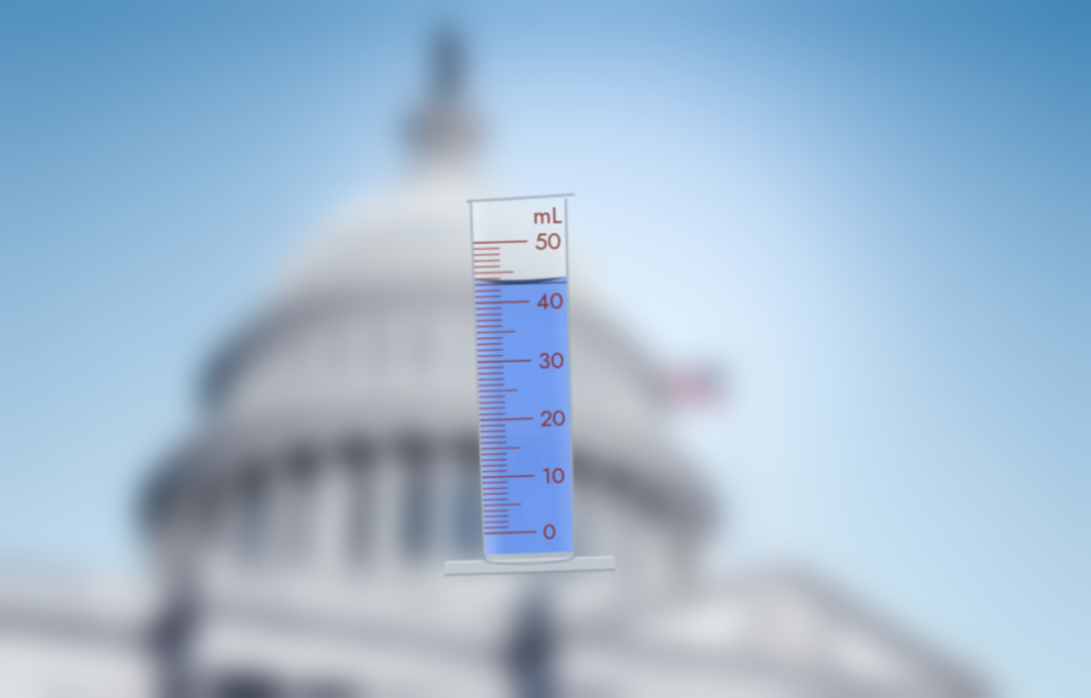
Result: 43 mL
